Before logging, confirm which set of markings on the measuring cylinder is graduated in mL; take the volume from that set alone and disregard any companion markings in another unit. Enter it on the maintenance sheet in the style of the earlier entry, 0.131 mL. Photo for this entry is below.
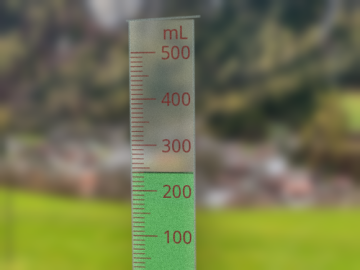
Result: 240 mL
